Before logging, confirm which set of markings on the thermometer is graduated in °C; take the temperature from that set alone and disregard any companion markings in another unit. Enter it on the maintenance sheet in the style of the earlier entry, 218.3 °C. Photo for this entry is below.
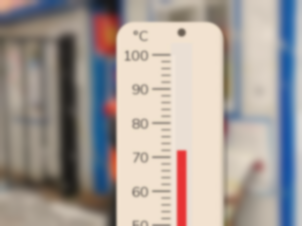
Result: 72 °C
